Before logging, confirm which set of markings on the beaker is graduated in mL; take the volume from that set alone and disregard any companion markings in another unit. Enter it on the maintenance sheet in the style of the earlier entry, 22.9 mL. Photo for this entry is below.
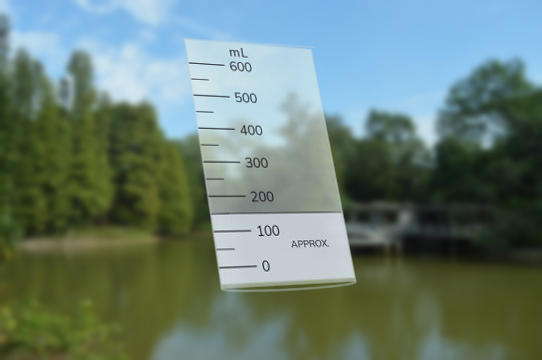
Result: 150 mL
